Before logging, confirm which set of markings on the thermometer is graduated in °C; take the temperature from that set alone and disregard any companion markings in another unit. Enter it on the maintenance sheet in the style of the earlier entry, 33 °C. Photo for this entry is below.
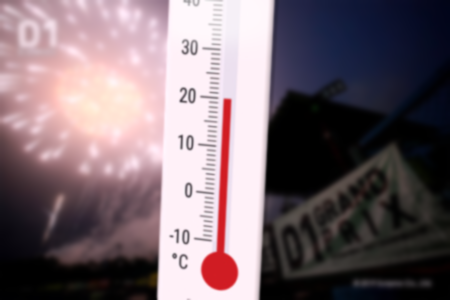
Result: 20 °C
